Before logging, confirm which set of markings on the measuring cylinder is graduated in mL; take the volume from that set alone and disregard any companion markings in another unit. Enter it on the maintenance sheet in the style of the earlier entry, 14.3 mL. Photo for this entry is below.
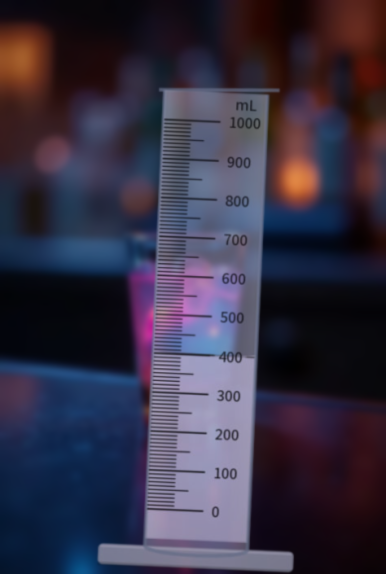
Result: 400 mL
